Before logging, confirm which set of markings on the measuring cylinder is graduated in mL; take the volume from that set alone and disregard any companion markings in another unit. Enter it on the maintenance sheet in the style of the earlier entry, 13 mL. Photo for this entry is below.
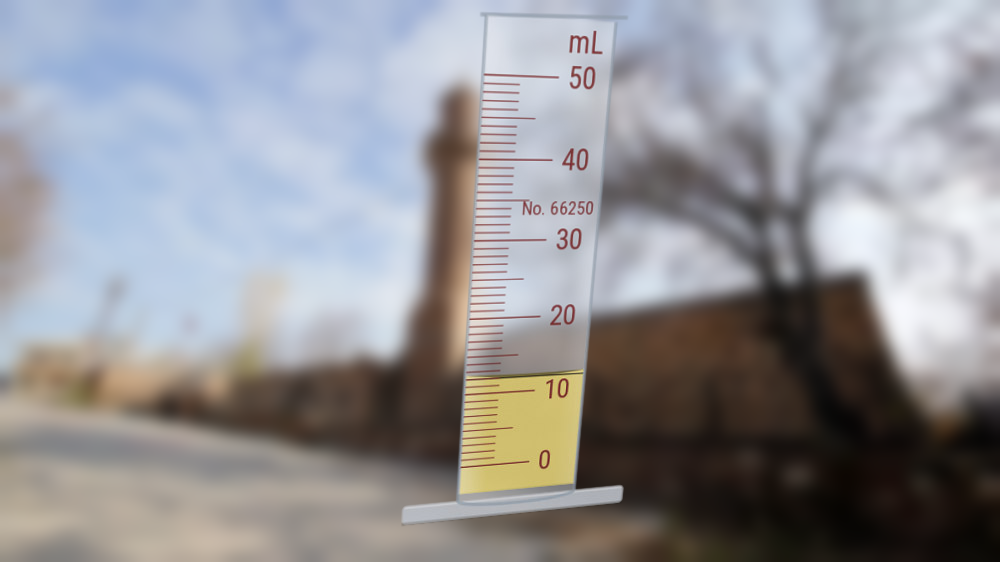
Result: 12 mL
